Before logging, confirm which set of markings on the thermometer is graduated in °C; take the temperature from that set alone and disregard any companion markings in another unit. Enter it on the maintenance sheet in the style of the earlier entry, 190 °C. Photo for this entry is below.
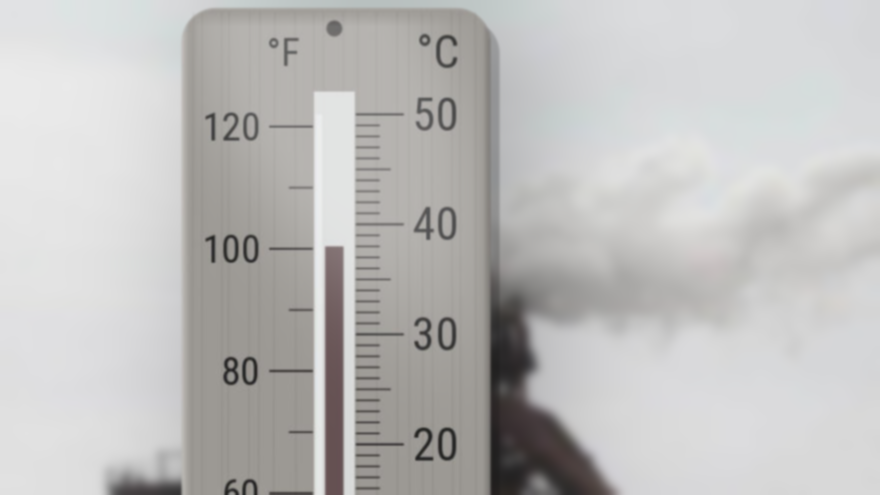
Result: 38 °C
